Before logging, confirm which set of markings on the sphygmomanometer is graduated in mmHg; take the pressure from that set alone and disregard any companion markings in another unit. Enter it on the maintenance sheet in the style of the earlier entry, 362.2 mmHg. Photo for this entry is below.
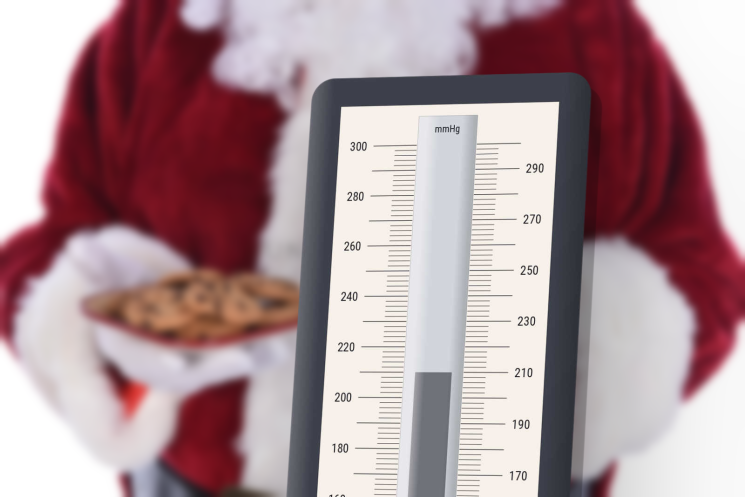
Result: 210 mmHg
